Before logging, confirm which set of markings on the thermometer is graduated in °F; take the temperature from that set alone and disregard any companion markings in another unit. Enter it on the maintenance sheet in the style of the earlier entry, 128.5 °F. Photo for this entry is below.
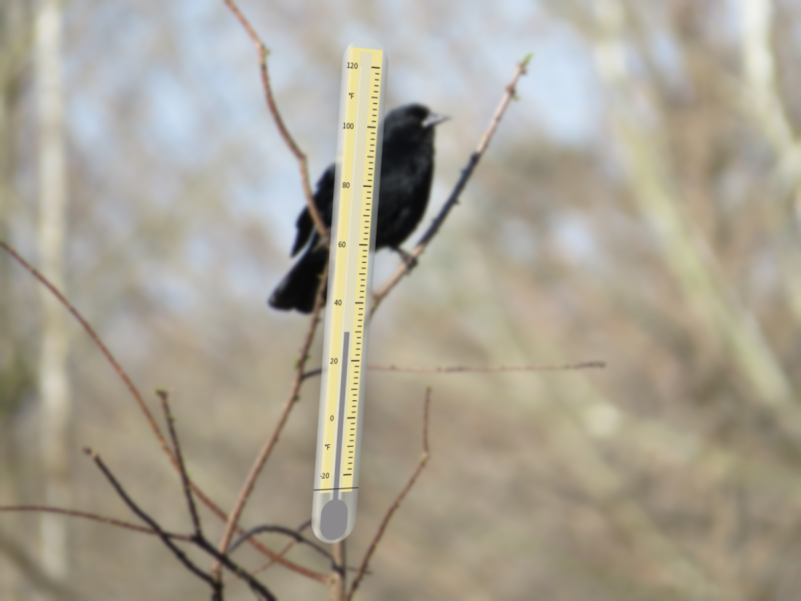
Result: 30 °F
